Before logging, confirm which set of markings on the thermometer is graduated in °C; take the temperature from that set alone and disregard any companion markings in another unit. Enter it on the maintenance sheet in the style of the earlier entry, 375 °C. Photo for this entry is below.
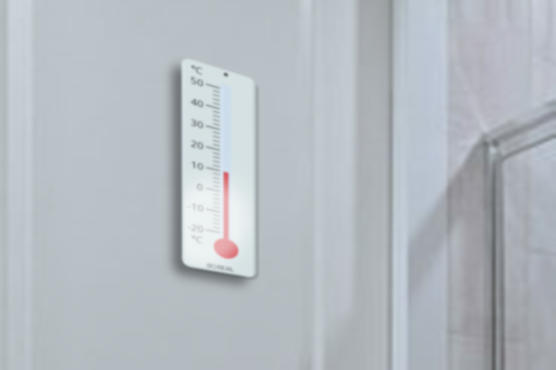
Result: 10 °C
